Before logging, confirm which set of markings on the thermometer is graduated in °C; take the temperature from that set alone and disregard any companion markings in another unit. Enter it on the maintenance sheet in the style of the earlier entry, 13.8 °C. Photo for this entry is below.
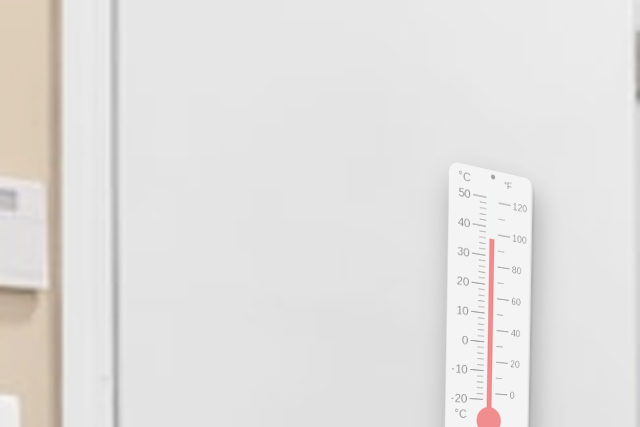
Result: 36 °C
